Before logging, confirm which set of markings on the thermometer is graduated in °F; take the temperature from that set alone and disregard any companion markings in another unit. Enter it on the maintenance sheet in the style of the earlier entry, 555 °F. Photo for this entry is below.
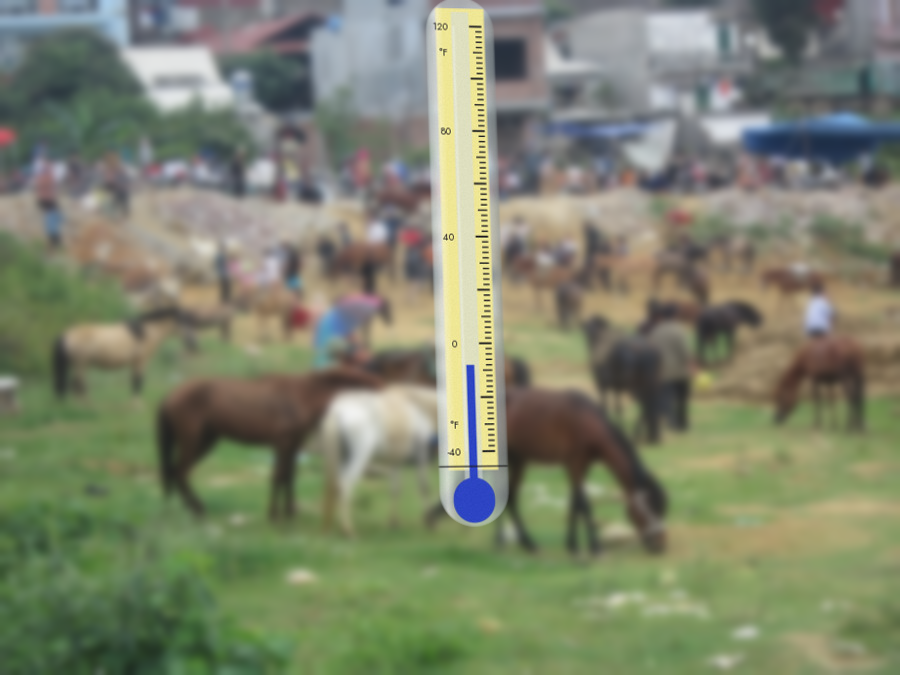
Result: -8 °F
